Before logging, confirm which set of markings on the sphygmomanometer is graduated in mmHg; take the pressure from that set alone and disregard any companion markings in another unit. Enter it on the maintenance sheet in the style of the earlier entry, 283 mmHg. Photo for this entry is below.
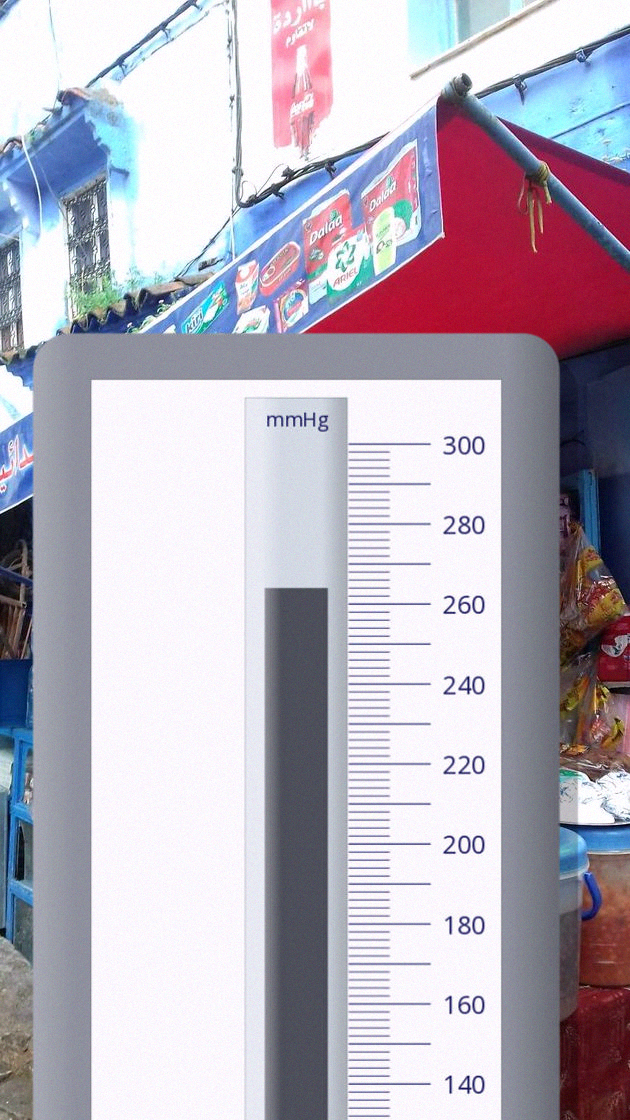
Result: 264 mmHg
